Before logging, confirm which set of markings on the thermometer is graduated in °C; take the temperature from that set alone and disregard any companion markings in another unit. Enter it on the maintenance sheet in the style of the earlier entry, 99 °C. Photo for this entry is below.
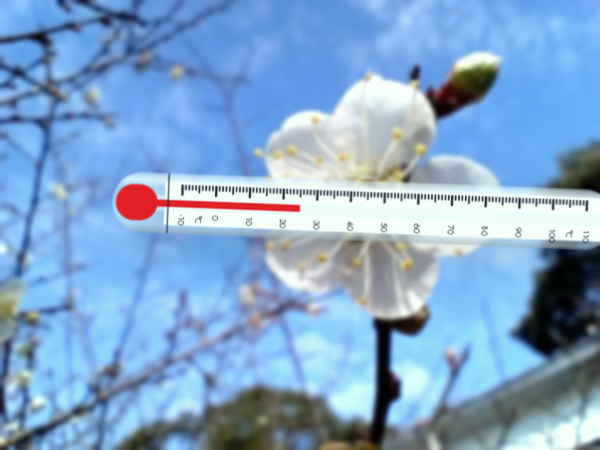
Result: 25 °C
